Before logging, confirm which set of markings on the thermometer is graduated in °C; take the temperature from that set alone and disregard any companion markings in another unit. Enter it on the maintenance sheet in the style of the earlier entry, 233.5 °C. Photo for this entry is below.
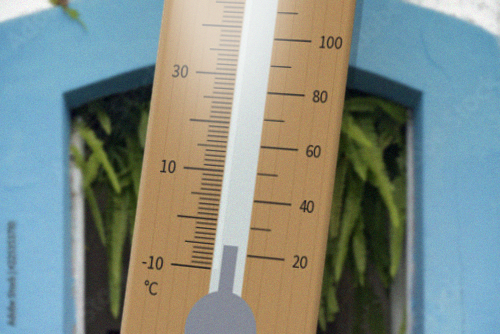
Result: -5 °C
